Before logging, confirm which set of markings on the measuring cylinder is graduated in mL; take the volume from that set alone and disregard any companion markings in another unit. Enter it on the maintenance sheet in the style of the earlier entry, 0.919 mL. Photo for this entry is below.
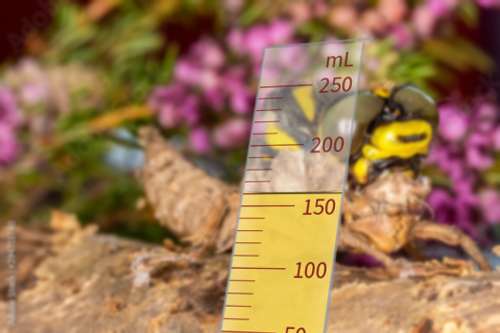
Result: 160 mL
